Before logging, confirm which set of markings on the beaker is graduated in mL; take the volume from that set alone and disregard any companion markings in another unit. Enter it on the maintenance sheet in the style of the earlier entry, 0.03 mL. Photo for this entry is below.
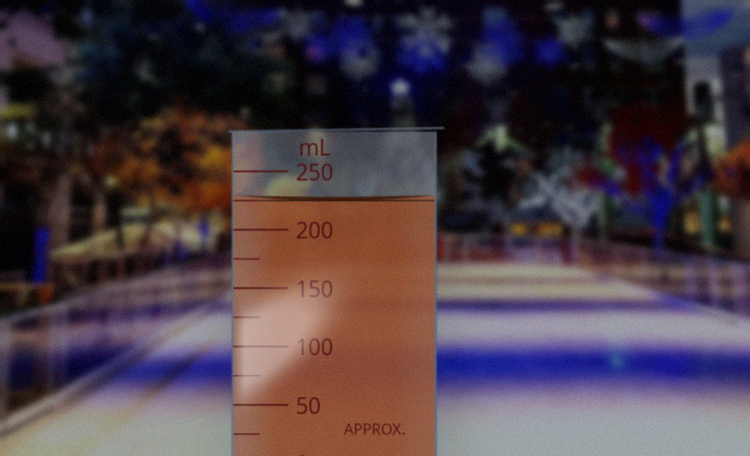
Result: 225 mL
